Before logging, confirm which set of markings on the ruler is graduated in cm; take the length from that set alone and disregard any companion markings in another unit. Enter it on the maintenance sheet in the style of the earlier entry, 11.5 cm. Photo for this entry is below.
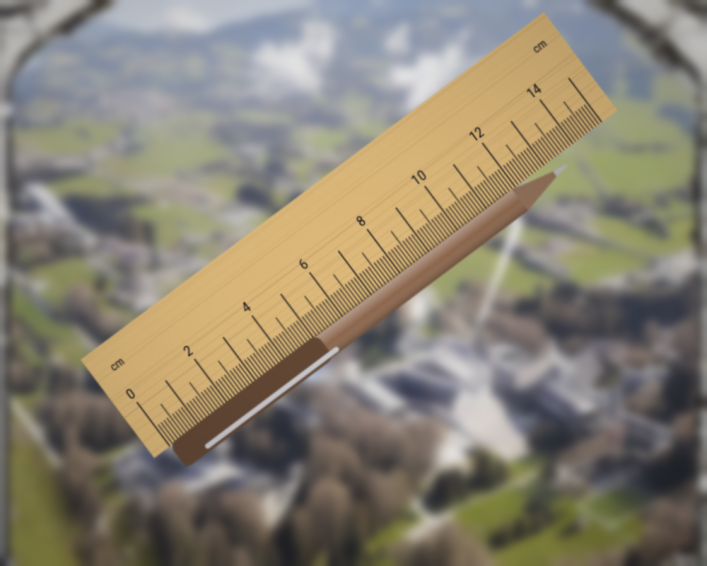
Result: 13.5 cm
